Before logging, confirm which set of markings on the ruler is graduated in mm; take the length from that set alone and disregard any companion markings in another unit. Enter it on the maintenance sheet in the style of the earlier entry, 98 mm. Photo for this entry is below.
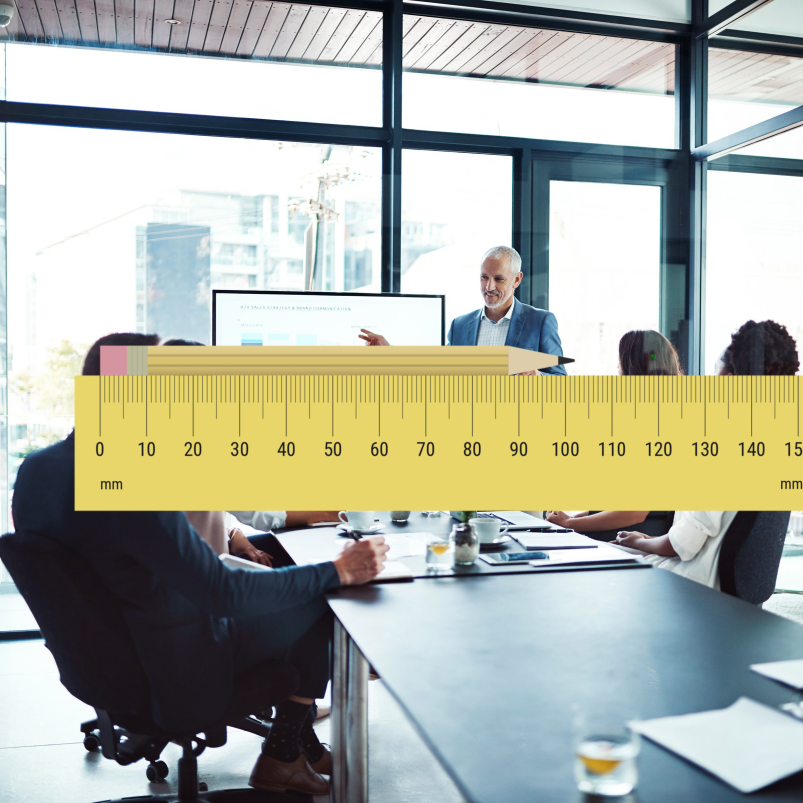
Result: 102 mm
